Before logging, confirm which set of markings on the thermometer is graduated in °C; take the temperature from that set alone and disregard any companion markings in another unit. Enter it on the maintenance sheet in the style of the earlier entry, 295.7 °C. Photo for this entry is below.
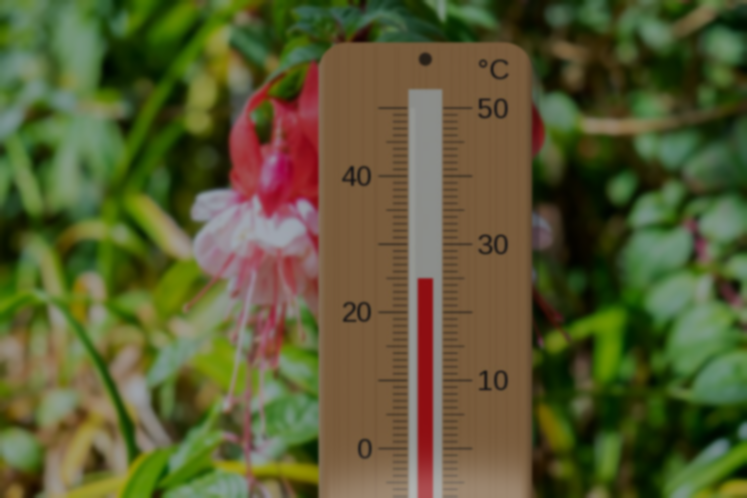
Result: 25 °C
